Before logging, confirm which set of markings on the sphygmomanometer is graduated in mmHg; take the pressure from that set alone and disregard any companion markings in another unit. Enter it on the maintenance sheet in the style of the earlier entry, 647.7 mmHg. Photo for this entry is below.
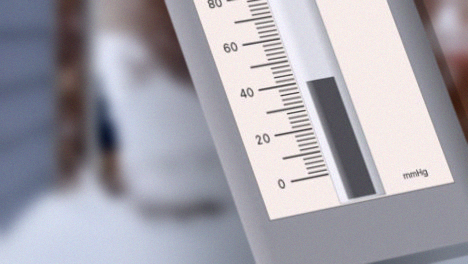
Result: 40 mmHg
